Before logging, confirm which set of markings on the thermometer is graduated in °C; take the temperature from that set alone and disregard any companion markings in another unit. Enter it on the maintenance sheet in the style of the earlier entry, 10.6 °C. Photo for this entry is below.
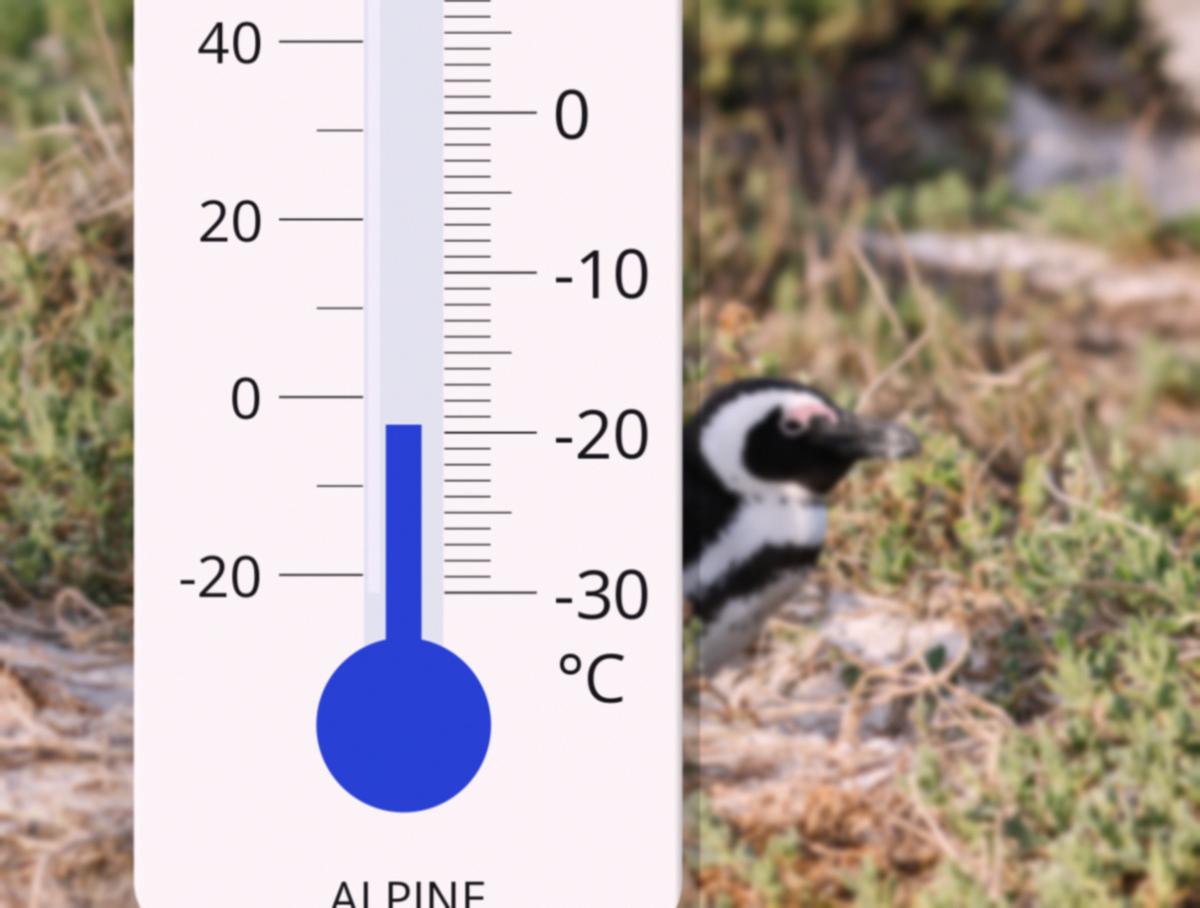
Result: -19.5 °C
